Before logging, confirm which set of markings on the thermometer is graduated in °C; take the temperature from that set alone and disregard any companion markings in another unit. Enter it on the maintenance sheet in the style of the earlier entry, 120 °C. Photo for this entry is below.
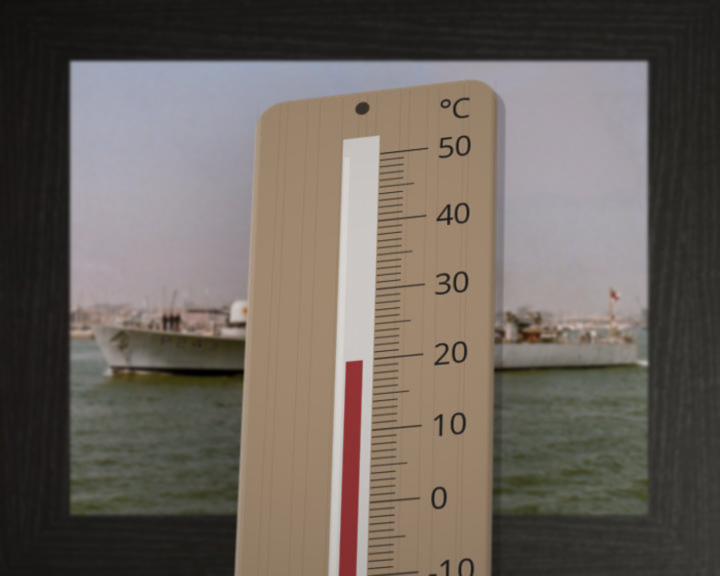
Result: 20 °C
